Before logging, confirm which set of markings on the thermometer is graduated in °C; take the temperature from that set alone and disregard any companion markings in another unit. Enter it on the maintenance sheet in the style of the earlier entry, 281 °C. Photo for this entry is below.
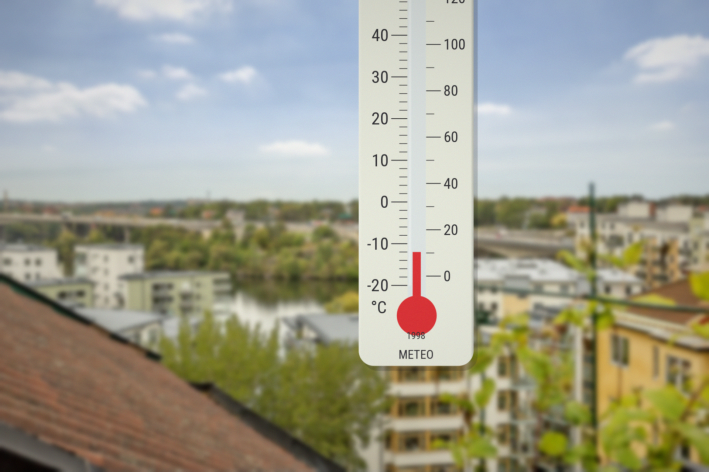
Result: -12 °C
